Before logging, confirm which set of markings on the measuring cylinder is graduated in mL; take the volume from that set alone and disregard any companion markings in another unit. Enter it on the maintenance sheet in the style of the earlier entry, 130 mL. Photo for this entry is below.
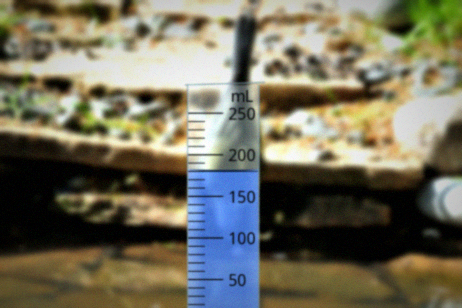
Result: 180 mL
